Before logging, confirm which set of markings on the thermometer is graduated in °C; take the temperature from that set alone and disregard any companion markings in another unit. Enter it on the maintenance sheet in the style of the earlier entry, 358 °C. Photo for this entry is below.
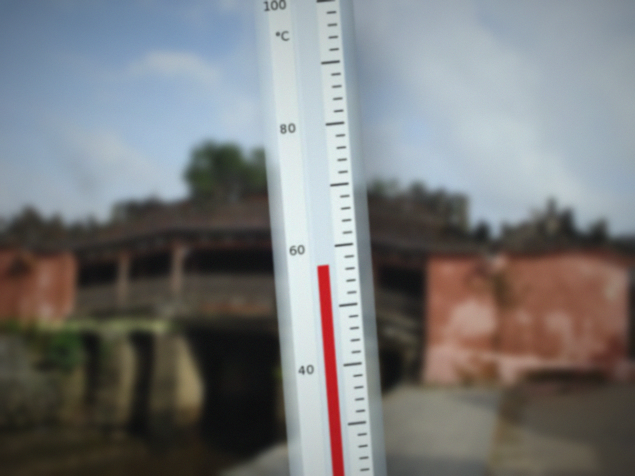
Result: 57 °C
